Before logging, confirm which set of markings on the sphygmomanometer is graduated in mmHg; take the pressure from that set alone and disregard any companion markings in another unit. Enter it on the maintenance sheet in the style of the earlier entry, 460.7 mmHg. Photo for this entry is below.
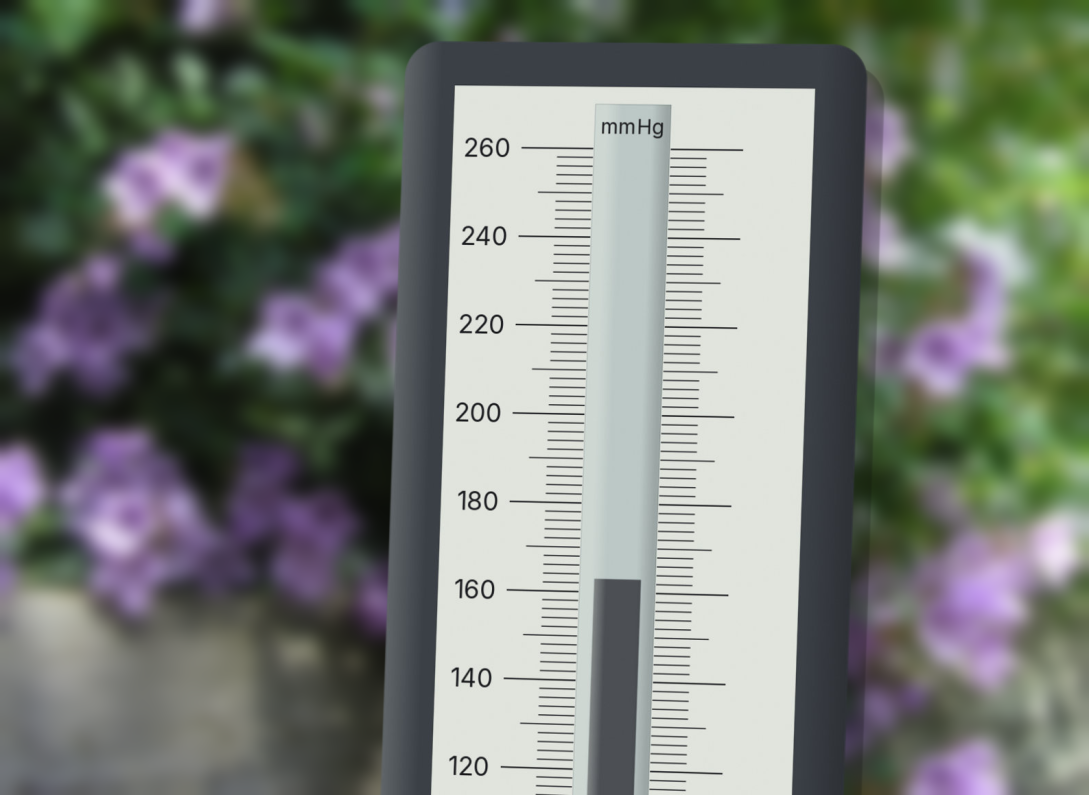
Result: 163 mmHg
